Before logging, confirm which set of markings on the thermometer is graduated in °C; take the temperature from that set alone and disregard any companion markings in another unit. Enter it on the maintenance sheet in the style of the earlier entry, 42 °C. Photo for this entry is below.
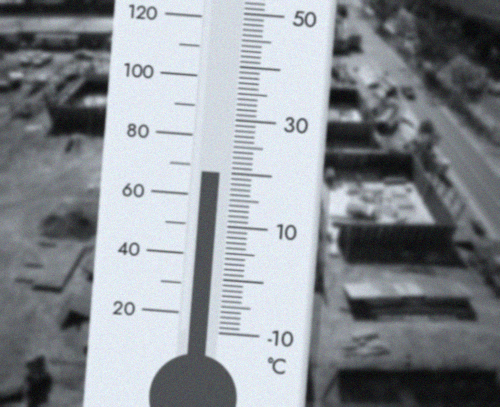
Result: 20 °C
